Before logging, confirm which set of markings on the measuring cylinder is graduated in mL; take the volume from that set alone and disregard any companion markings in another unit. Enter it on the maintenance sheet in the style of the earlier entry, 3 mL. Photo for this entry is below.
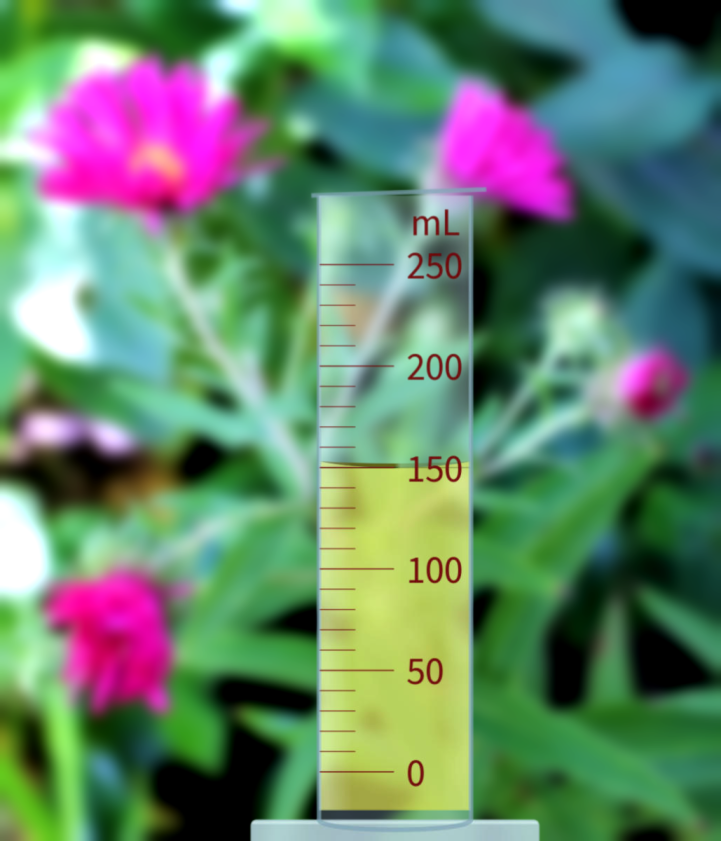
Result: 150 mL
